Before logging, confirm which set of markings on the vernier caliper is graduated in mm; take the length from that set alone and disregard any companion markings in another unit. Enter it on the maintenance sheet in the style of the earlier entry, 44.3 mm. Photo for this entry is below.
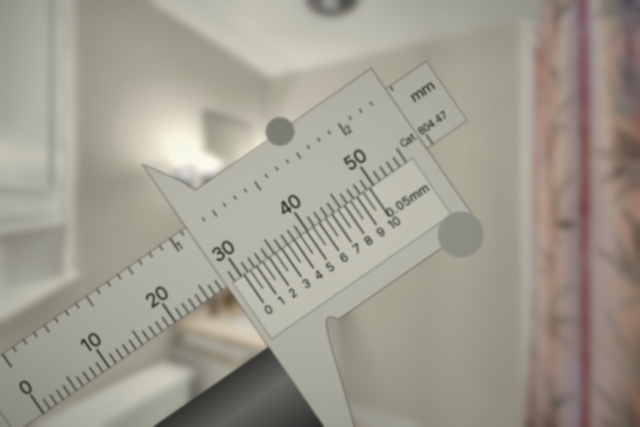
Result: 30.4 mm
